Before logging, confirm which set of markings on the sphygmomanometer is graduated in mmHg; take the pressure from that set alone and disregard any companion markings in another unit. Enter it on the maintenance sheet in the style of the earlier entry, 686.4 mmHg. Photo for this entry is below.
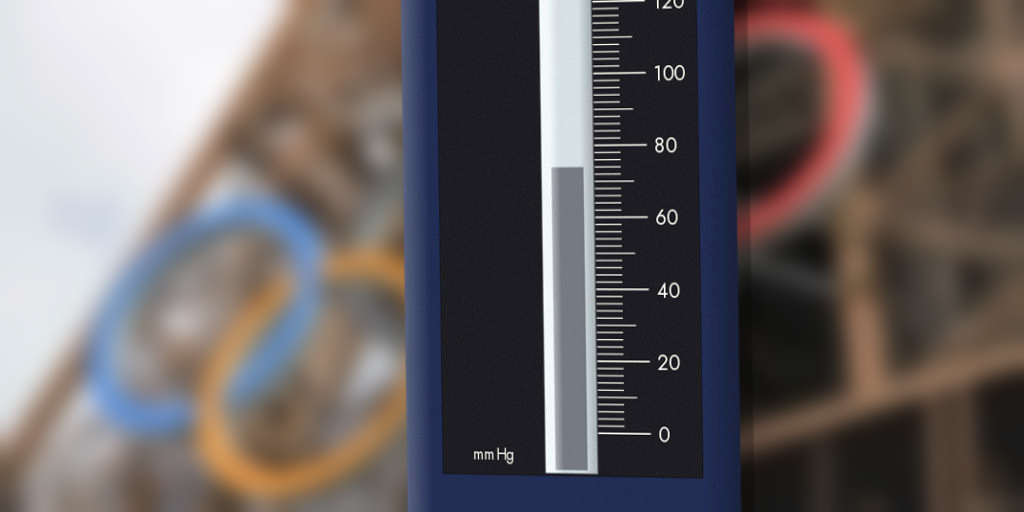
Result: 74 mmHg
